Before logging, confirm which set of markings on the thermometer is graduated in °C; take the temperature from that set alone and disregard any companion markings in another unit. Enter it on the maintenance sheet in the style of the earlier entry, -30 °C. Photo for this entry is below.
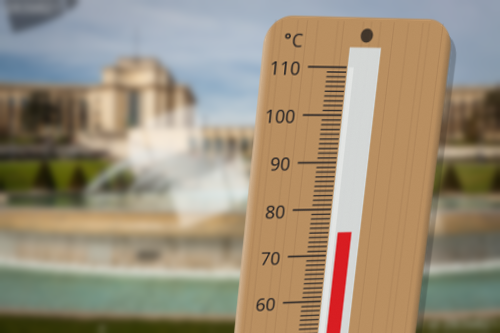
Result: 75 °C
